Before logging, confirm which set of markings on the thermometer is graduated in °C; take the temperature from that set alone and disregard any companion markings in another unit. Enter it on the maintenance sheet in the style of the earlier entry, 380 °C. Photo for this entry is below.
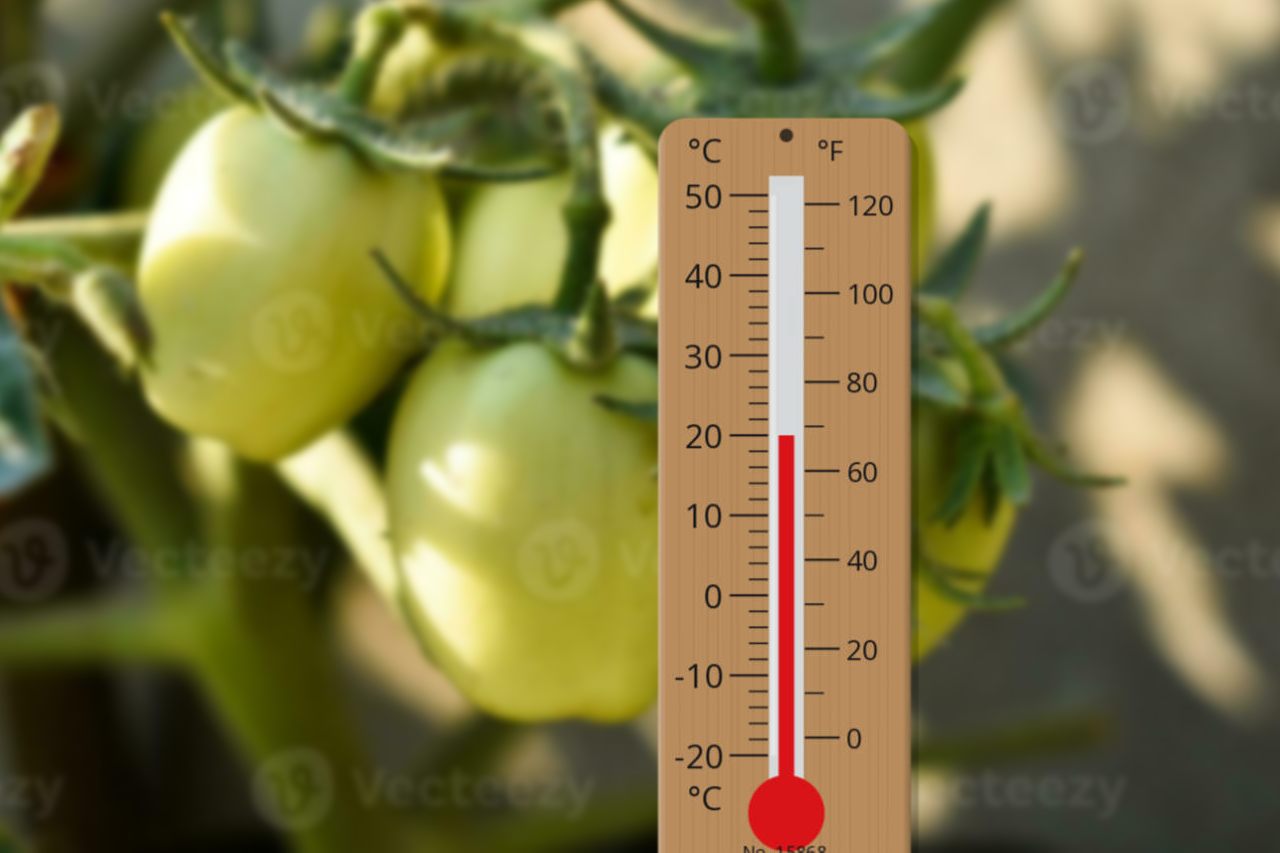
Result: 20 °C
